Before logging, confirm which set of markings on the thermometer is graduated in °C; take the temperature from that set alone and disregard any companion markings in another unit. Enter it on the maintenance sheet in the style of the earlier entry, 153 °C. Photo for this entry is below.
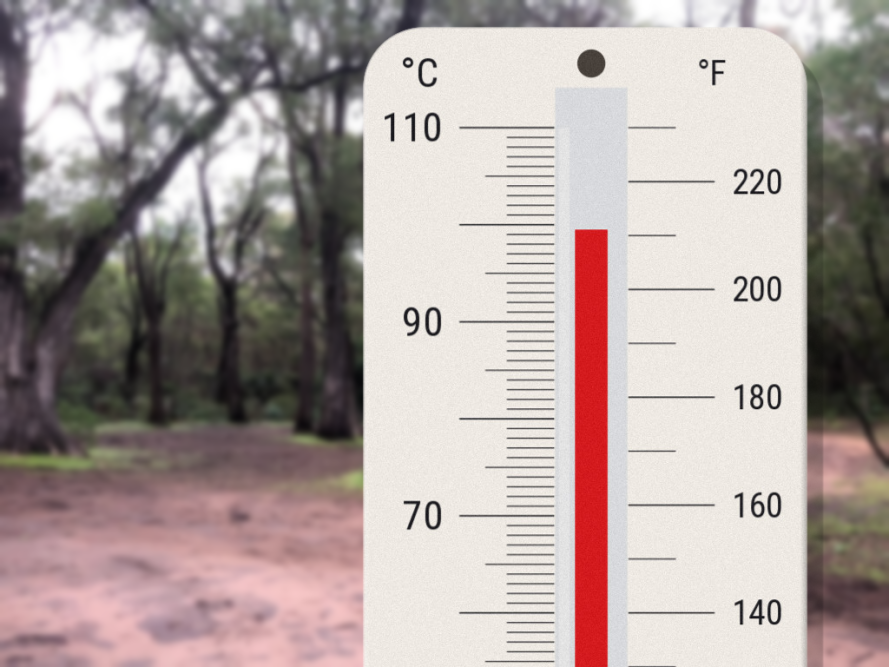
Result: 99.5 °C
